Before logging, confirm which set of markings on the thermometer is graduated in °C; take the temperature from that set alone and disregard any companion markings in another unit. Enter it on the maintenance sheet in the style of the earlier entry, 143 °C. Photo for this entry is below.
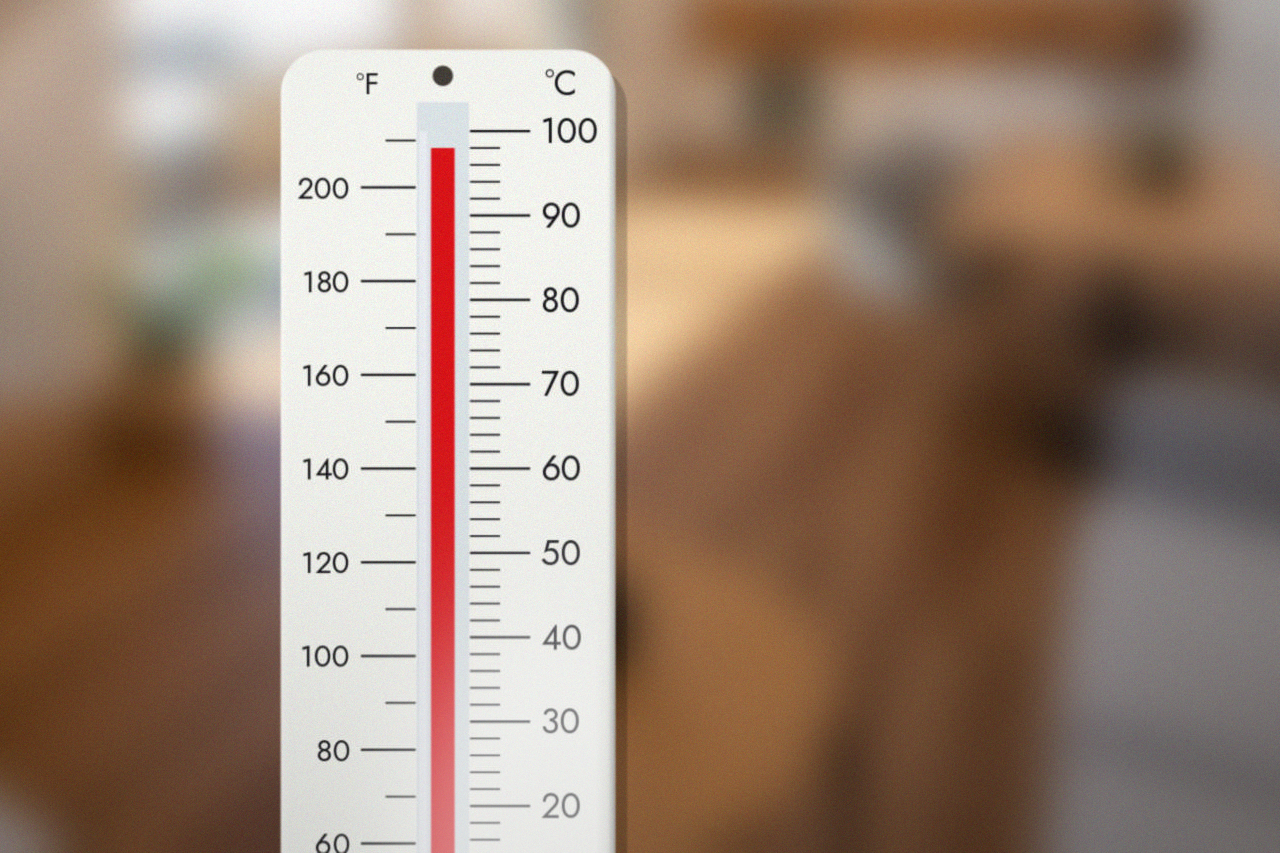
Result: 98 °C
